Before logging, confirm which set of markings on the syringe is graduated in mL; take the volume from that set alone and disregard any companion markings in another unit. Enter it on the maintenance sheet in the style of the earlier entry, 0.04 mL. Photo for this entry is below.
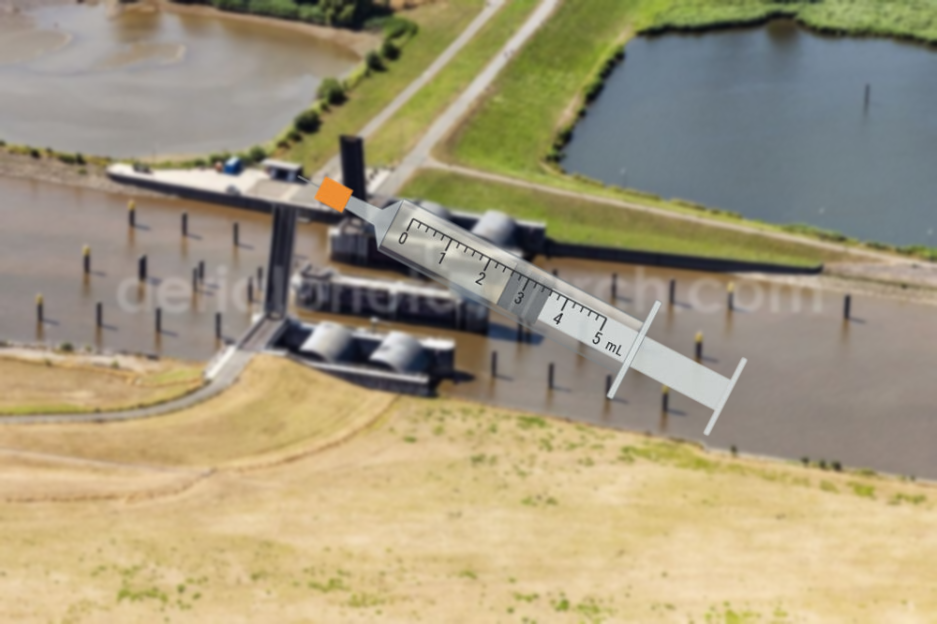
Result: 2.6 mL
